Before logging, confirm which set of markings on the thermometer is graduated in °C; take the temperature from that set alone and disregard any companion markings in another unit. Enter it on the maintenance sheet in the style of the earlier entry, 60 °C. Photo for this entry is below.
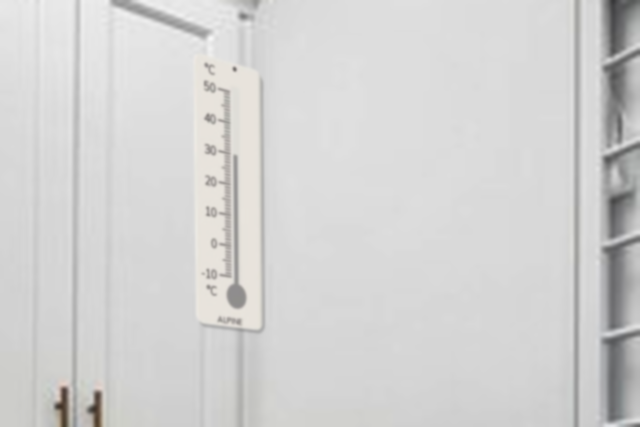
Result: 30 °C
